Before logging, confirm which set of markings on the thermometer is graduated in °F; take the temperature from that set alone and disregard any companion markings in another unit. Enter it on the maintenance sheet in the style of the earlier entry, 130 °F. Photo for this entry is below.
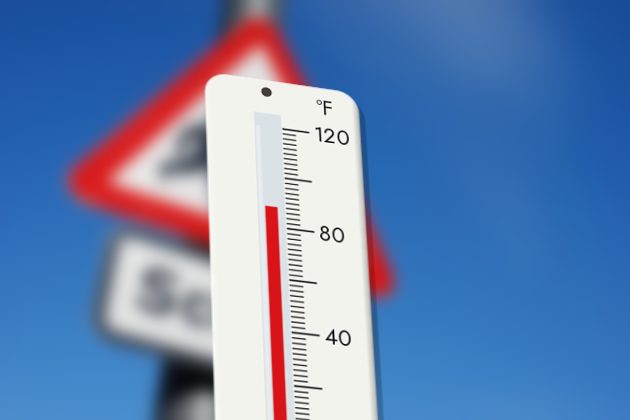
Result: 88 °F
